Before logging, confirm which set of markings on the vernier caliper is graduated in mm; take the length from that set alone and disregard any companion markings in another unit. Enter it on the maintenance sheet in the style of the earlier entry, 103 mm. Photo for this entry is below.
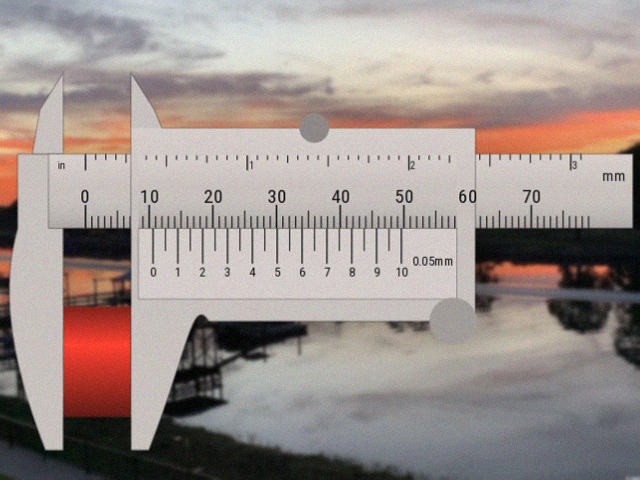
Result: 10.6 mm
